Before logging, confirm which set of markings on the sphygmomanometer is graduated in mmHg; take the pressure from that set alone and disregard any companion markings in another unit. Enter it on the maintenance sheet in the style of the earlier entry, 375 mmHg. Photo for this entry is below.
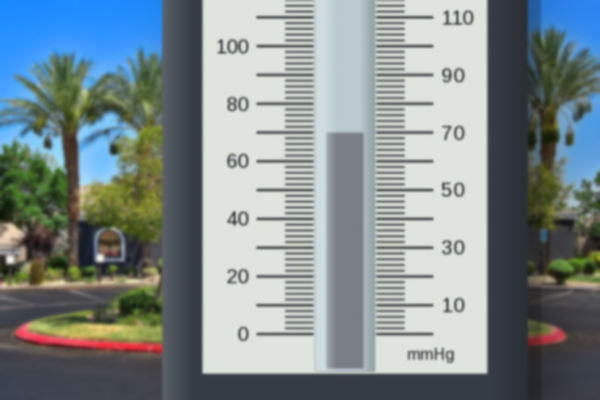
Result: 70 mmHg
